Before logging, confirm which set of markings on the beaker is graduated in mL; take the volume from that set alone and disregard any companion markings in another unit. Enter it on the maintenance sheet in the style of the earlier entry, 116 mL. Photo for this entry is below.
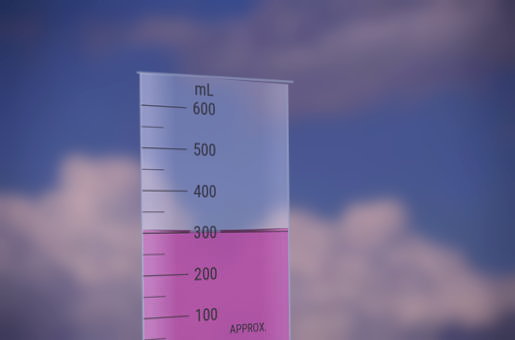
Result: 300 mL
